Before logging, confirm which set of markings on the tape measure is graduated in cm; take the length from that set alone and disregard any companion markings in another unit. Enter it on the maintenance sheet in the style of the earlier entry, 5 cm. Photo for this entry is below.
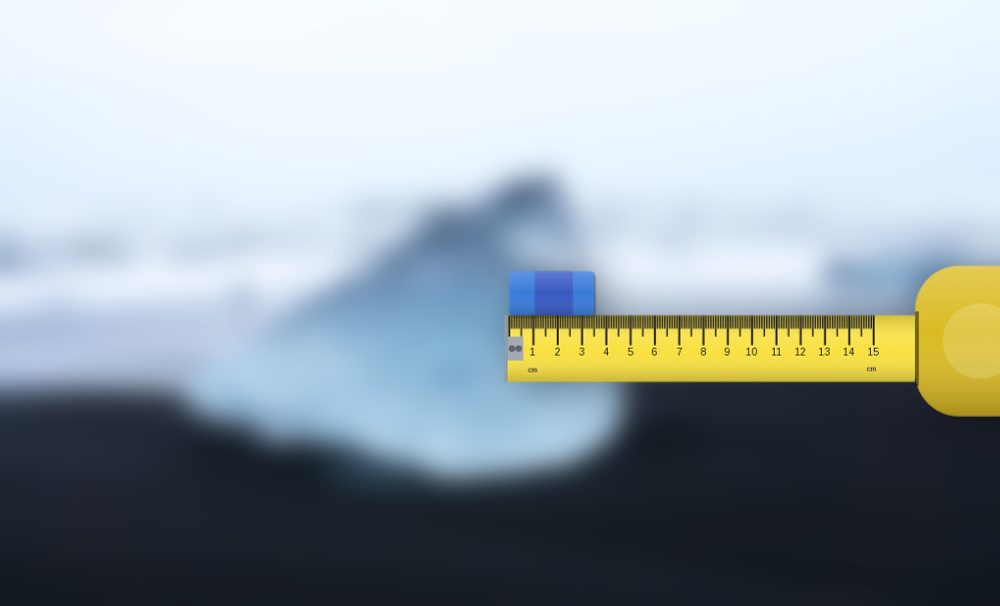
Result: 3.5 cm
